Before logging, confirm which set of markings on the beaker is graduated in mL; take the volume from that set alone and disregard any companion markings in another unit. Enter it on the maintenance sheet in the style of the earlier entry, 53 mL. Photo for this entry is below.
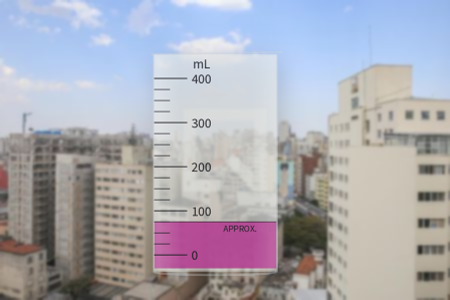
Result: 75 mL
